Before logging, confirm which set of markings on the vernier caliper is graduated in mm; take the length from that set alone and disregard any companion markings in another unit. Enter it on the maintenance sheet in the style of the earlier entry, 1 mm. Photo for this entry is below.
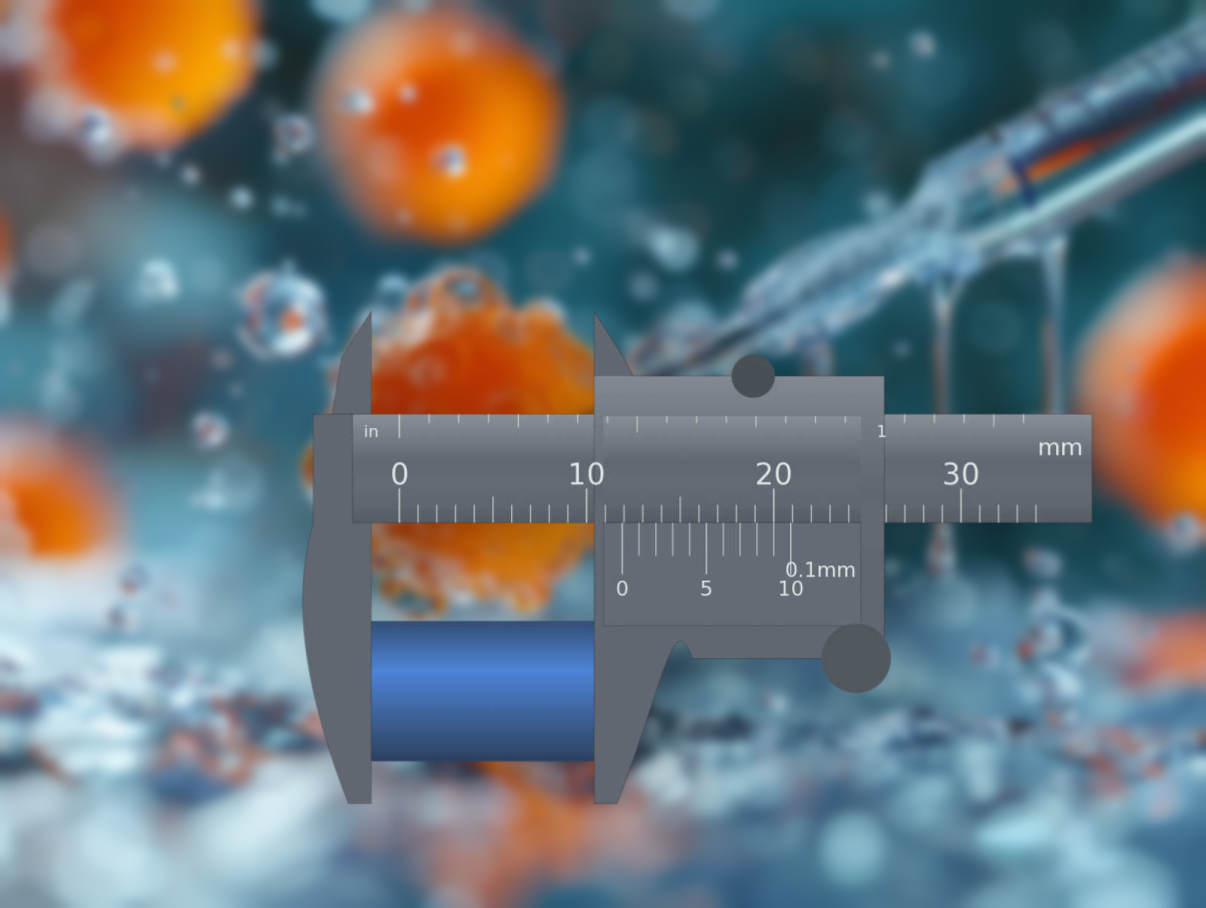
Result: 11.9 mm
